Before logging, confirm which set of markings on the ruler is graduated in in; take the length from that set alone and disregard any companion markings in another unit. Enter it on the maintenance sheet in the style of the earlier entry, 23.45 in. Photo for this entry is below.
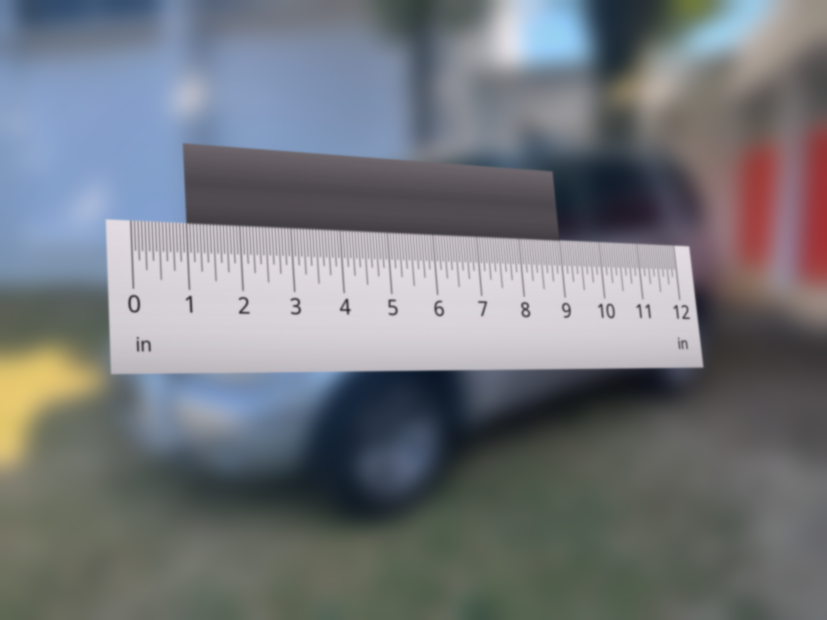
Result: 8 in
